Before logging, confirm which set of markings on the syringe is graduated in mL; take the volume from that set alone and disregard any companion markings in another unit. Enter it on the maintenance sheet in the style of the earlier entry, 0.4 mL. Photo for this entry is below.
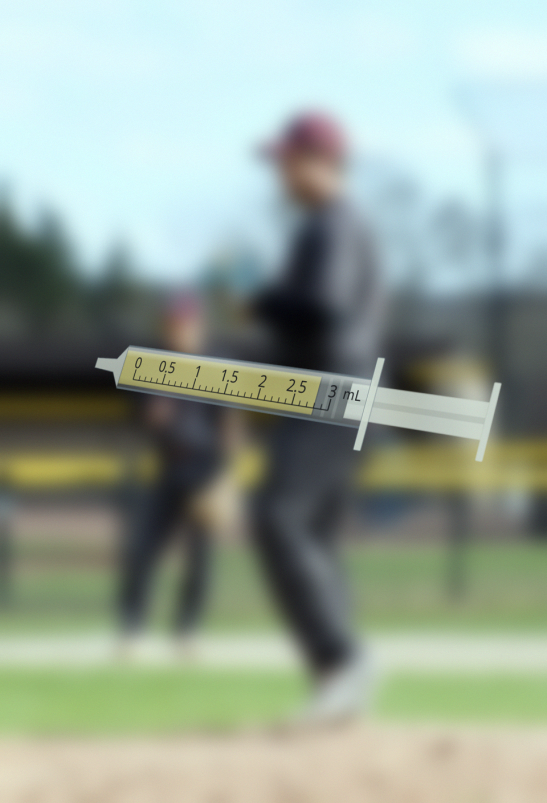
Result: 2.8 mL
